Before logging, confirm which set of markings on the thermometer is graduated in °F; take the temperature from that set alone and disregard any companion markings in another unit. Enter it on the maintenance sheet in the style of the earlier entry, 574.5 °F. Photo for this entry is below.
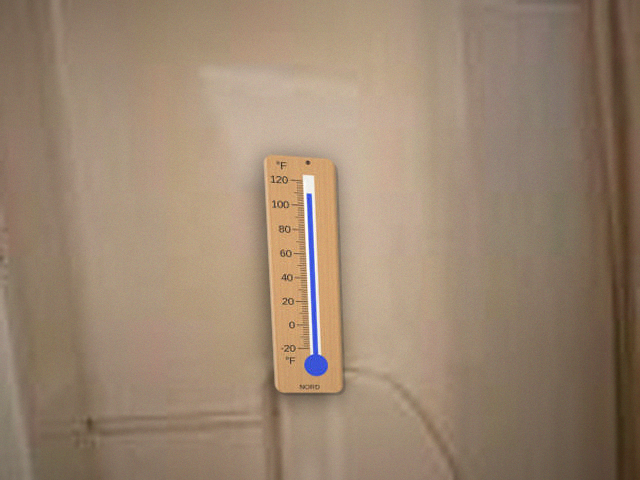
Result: 110 °F
